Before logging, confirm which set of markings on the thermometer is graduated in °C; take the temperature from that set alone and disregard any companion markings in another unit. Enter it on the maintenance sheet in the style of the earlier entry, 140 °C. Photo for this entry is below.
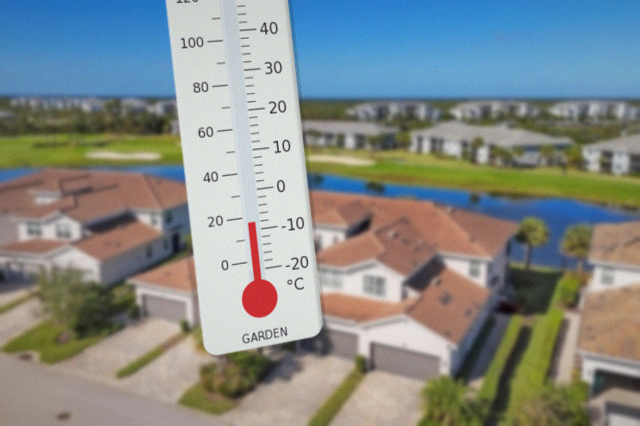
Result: -8 °C
